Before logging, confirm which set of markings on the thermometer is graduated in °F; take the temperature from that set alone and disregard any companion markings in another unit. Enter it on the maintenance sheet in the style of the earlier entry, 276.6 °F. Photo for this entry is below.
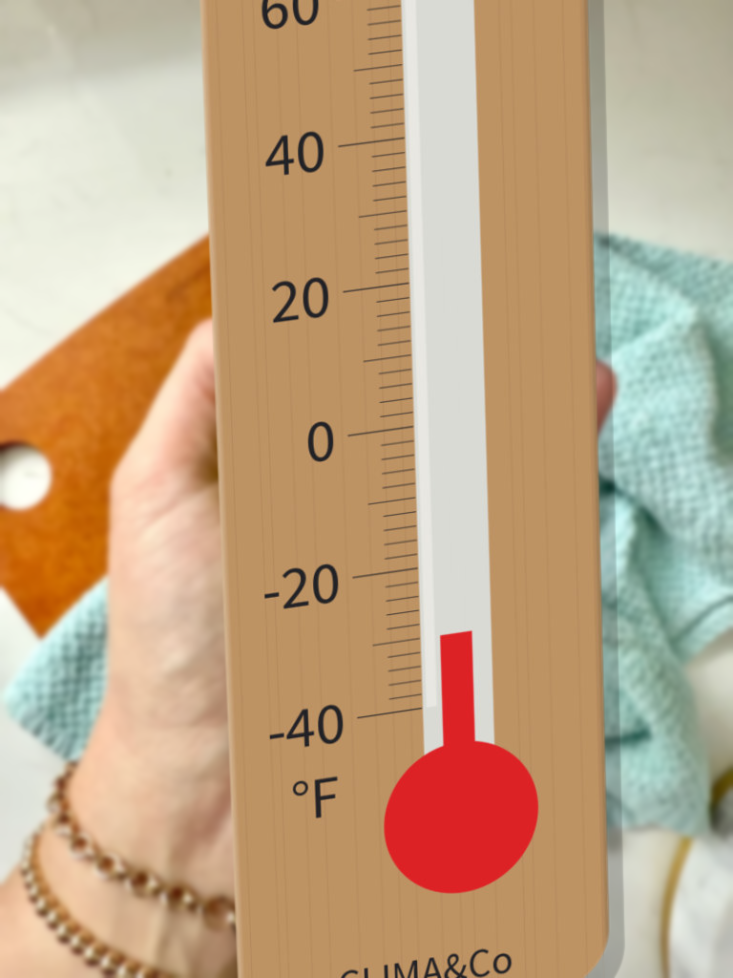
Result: -30 °F
